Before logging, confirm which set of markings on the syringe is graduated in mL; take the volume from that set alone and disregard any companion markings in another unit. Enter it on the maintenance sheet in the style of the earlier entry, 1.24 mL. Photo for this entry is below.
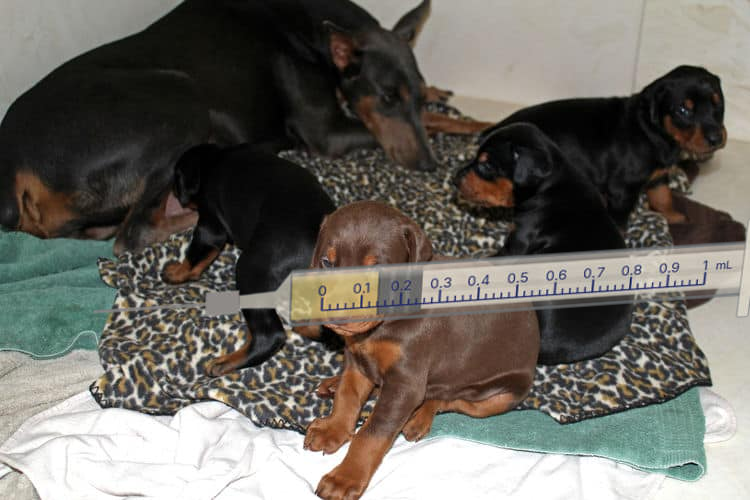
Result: 0.14 mL
